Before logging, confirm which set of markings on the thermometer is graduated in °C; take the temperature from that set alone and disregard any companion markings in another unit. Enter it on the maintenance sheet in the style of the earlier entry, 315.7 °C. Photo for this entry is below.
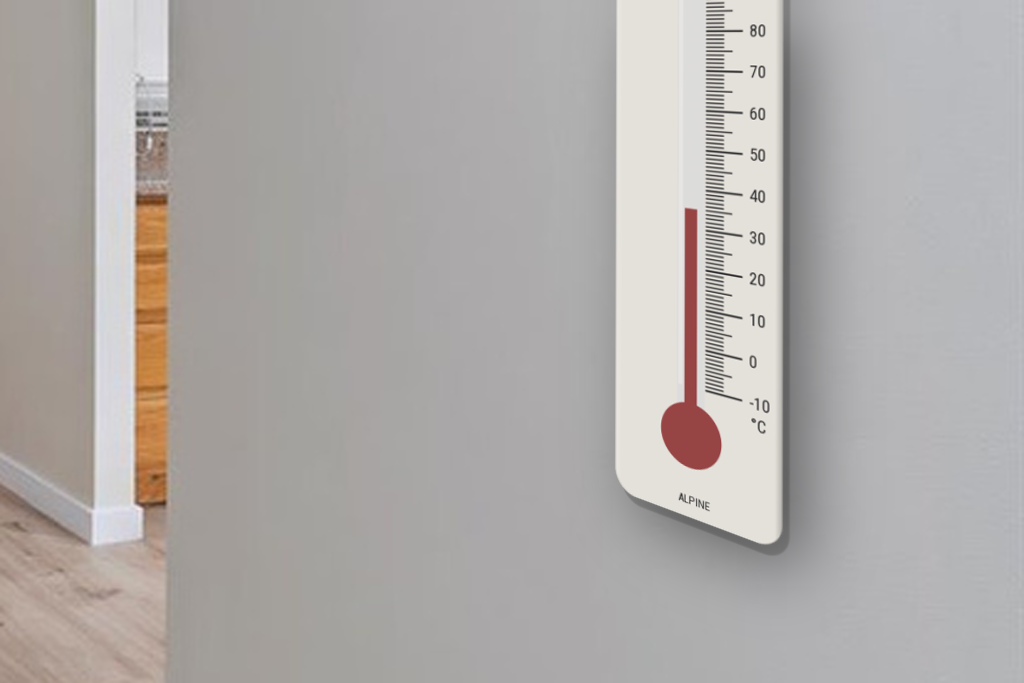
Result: 35 °C
